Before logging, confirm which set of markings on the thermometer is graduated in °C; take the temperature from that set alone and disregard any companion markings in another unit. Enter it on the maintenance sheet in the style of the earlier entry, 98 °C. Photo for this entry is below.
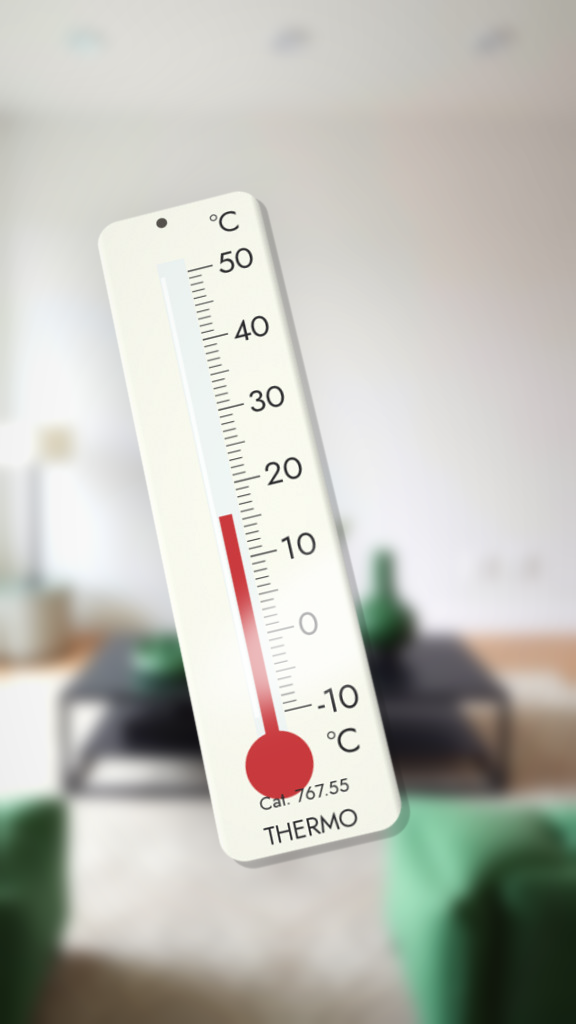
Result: 16 °C
